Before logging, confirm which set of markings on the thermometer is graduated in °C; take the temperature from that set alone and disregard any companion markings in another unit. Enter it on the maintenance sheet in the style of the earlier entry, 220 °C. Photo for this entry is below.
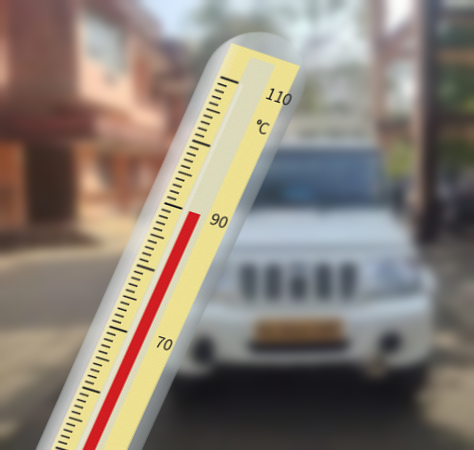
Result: 90 °C
